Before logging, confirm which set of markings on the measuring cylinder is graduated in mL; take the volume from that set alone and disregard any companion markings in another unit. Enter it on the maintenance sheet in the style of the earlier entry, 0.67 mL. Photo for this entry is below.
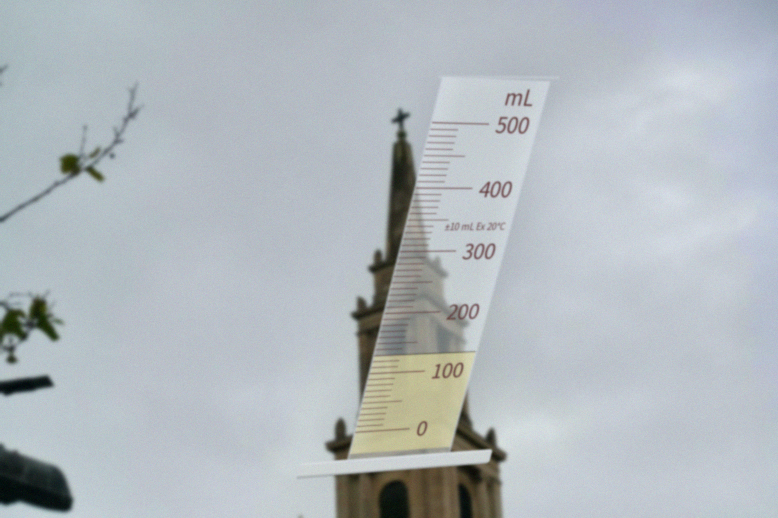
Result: 130 mL
